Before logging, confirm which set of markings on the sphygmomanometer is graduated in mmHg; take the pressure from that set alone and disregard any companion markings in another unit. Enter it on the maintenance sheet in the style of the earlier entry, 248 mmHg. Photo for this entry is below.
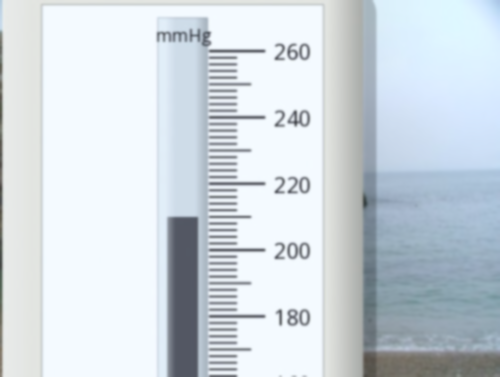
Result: 210 mmHg
